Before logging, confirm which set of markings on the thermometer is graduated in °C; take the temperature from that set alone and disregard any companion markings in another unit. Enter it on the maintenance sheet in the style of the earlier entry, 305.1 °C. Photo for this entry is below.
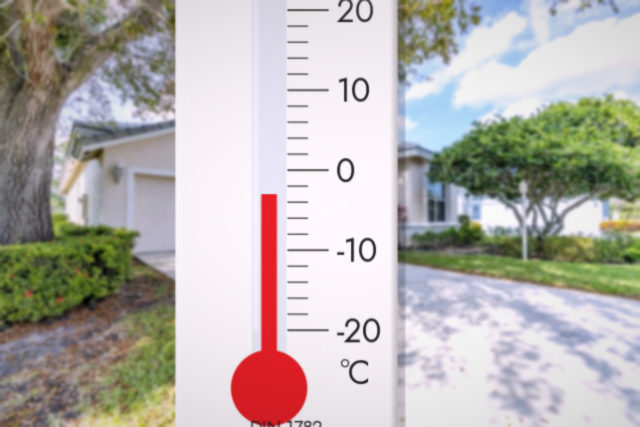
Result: -3 °C
